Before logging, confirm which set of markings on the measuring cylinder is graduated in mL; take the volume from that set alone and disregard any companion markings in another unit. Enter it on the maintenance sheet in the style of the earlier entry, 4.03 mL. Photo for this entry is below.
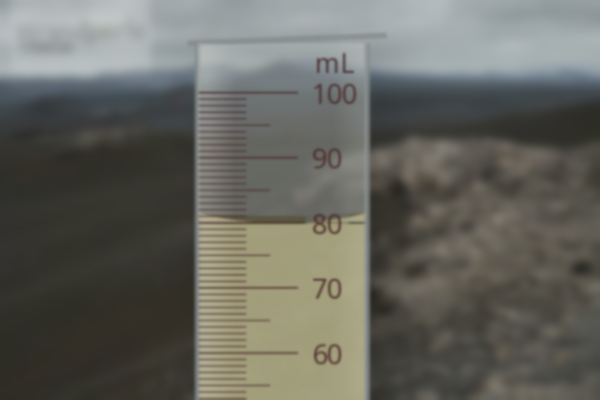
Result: 80 mL
